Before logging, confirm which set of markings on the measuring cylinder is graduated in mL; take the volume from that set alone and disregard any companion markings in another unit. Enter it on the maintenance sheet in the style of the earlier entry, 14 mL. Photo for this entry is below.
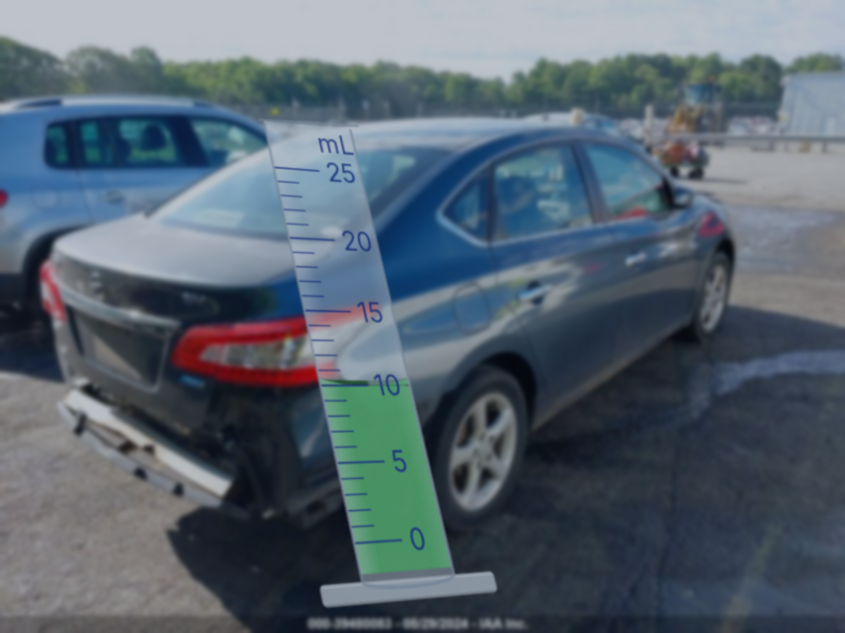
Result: 10 mL
